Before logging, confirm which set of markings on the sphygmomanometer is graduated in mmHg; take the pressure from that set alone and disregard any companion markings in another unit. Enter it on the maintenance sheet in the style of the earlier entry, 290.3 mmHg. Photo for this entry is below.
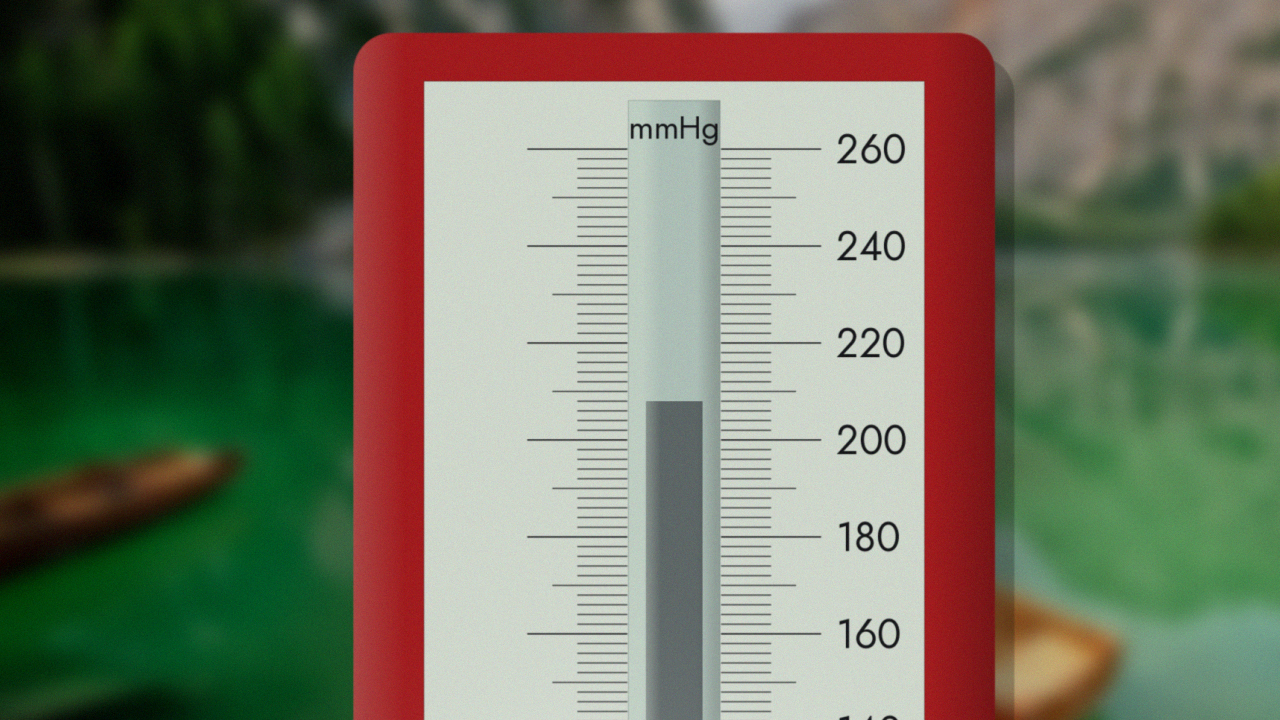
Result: 208 mmHg
